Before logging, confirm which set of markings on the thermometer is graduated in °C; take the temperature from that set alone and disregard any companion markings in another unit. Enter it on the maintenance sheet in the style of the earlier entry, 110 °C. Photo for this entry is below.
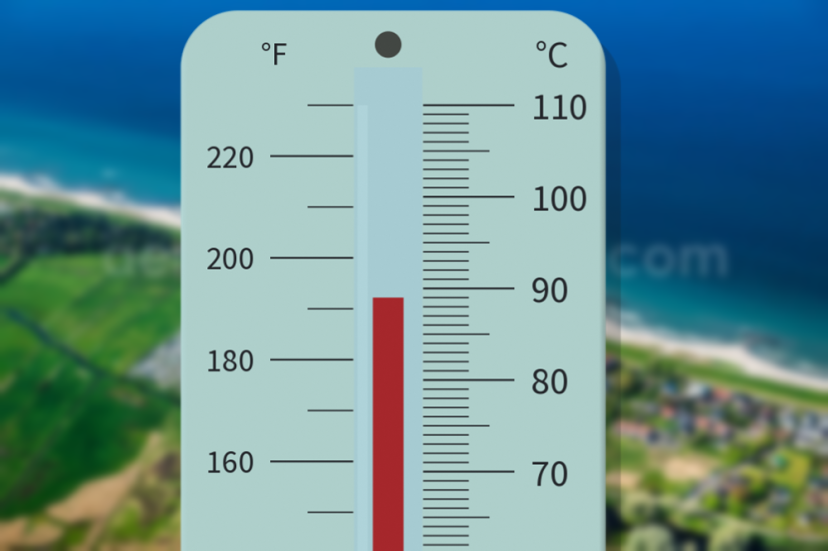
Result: 89 °C
